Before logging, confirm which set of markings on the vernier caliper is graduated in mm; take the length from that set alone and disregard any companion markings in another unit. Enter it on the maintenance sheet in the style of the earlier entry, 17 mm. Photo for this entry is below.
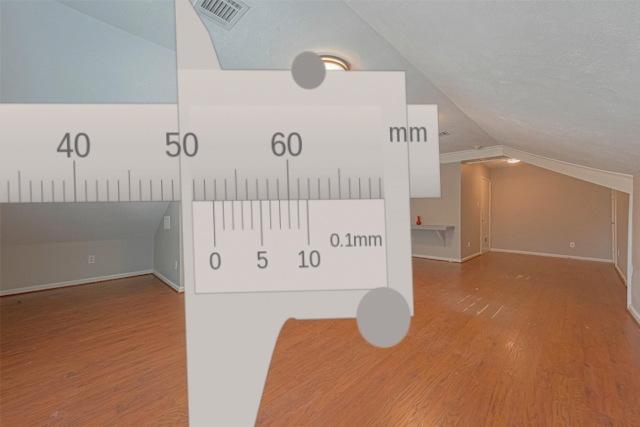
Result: 52.8 mm
